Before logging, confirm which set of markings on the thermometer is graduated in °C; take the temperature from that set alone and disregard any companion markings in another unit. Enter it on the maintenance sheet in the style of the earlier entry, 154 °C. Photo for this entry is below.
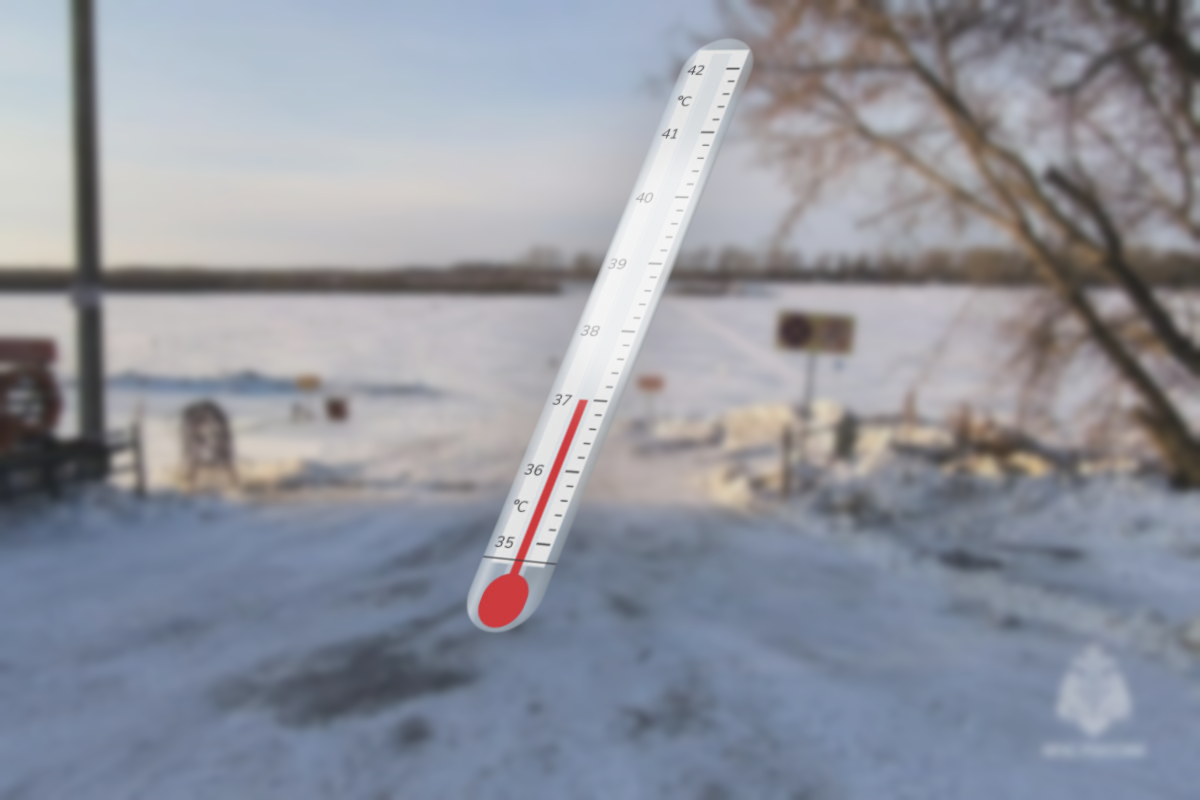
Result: 37 °C
